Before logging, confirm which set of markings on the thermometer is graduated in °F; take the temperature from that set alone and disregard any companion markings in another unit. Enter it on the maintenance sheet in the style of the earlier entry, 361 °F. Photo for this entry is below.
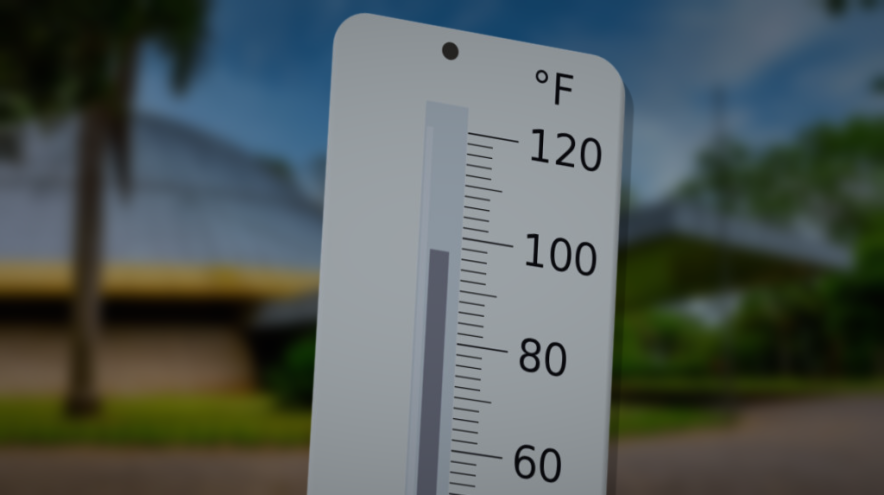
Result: 97 °F
